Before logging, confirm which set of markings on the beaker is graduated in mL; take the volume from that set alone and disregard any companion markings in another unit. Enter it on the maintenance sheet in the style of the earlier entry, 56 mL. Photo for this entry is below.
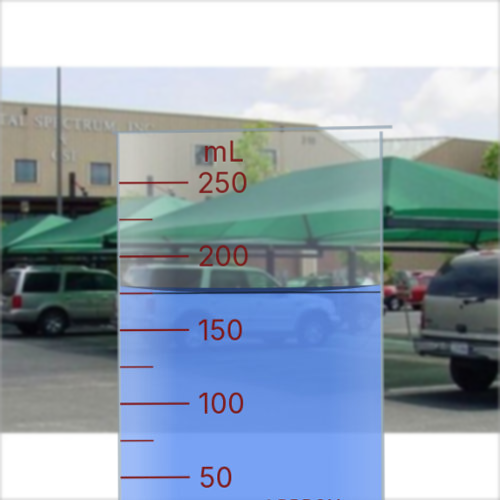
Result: 175 mL
